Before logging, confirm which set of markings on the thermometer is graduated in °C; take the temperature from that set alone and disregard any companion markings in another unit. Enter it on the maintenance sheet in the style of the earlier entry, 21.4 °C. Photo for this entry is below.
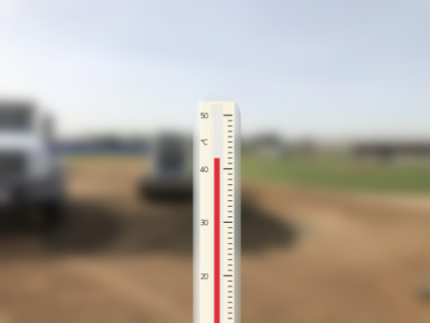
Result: 42 °C
